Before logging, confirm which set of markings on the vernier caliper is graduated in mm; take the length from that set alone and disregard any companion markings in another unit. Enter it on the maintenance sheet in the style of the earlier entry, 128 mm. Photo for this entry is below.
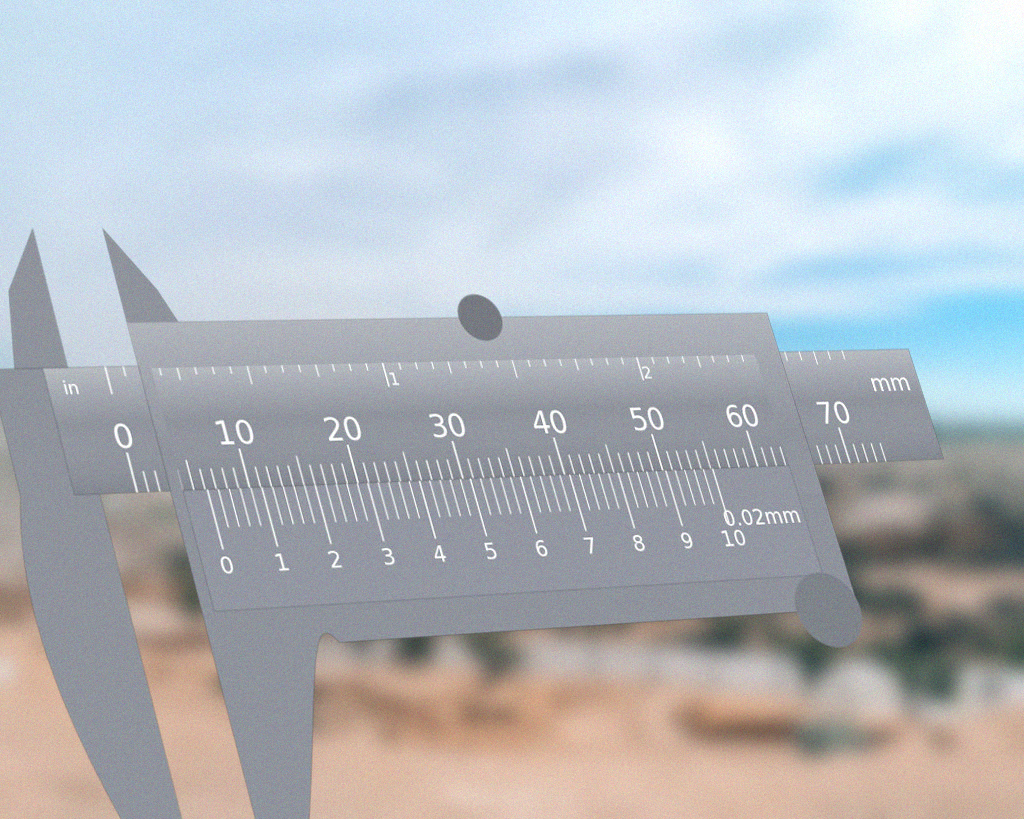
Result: 6.2 mm
